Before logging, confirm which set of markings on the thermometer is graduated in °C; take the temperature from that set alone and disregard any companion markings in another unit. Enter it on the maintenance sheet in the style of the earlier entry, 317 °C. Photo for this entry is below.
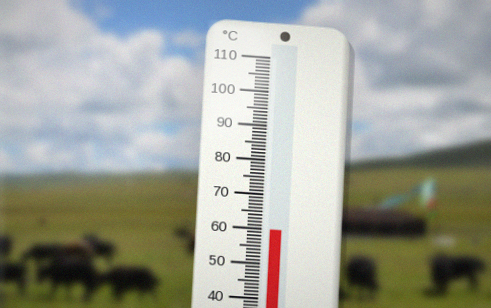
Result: 60 °C
